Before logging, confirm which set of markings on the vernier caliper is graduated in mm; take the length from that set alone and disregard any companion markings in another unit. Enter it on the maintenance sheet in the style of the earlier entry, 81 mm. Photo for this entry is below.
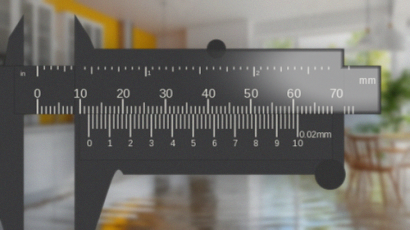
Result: 12.0 mm
